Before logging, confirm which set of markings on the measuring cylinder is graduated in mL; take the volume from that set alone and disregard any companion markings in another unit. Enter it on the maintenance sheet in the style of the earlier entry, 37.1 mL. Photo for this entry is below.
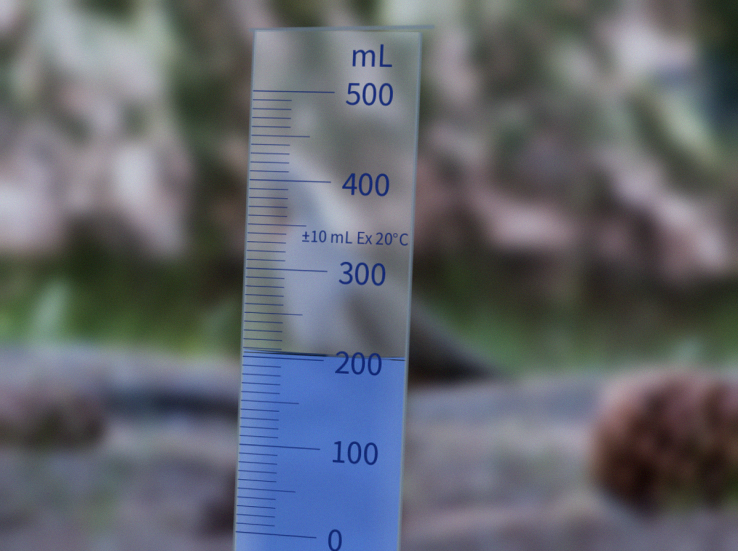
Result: 205 mL
